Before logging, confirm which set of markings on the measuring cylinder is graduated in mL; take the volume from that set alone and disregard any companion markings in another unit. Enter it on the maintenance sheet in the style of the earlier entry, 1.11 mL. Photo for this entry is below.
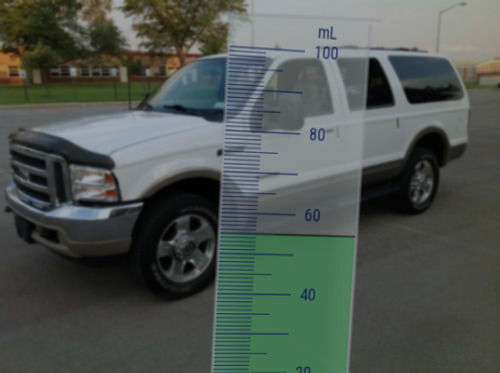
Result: 55 mL
